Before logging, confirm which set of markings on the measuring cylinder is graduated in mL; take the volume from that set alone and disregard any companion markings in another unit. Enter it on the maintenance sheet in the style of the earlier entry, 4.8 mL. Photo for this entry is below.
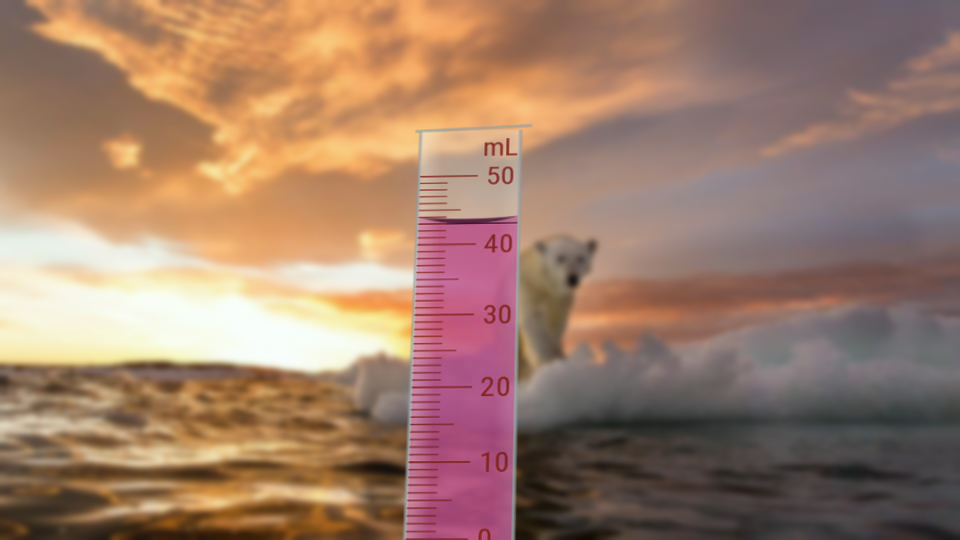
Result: 43 mL
